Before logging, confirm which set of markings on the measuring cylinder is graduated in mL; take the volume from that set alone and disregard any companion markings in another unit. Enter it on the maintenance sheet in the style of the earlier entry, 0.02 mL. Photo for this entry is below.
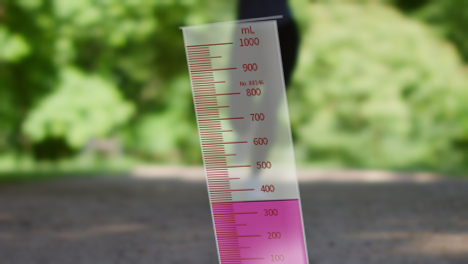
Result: 350 mL
